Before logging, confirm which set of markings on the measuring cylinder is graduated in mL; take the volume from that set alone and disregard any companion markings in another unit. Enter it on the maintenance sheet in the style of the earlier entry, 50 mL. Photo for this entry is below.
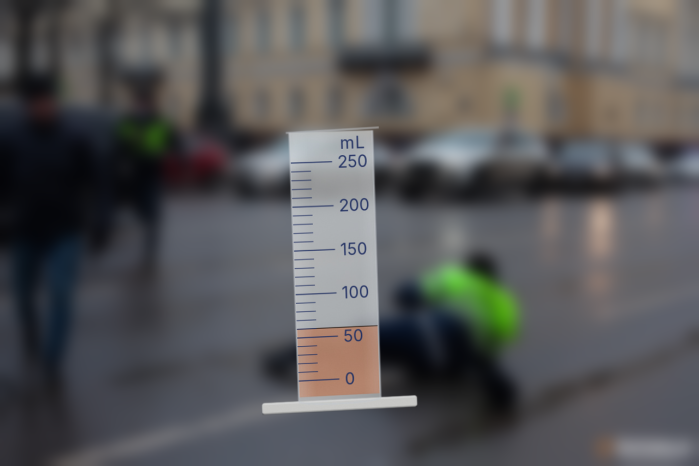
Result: 60 mL
